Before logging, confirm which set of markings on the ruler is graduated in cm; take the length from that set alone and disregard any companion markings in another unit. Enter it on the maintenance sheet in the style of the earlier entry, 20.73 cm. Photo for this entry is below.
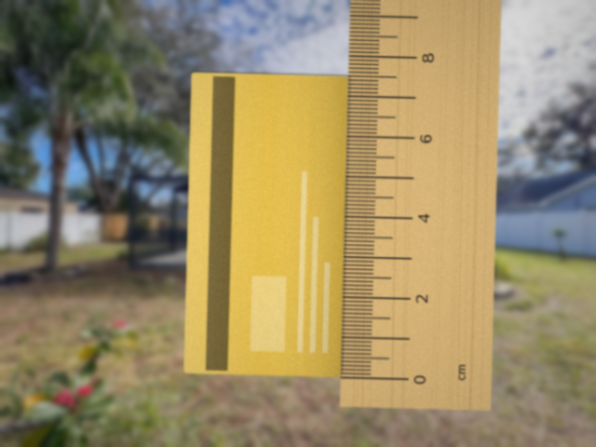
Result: 7.5 cm
